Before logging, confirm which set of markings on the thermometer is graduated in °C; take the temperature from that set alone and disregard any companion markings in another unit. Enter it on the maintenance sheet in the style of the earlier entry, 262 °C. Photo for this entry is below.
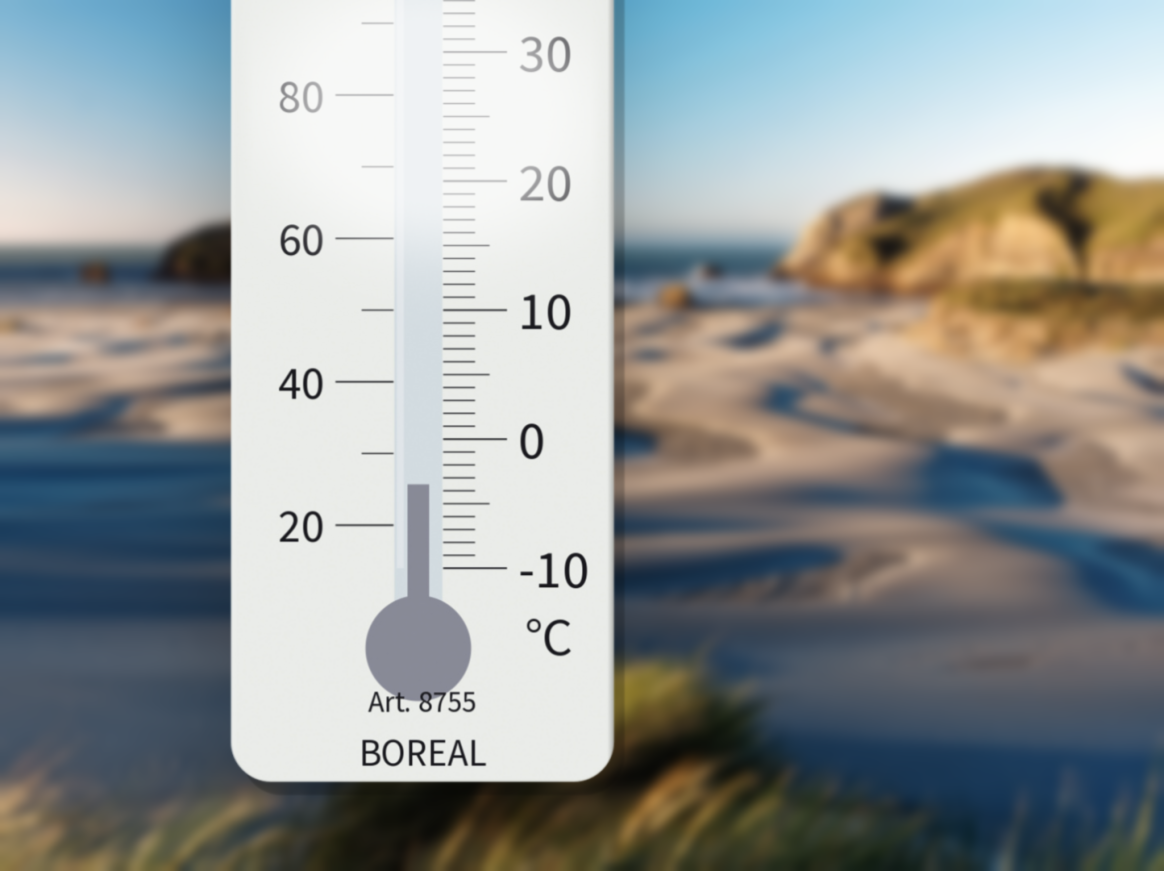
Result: -3.5 °C
